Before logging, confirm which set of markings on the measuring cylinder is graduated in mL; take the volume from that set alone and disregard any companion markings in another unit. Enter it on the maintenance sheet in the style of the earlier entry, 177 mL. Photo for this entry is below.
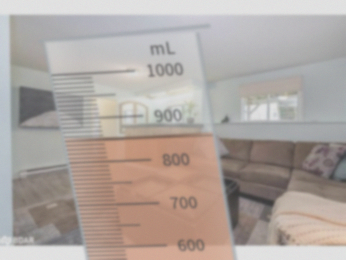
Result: 850 mL
